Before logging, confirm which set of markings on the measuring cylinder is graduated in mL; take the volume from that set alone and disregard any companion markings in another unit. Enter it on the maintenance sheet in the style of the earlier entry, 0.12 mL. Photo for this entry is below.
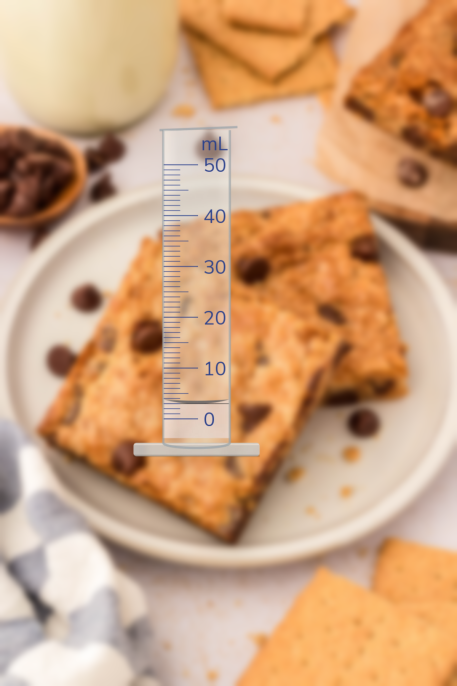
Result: 3 mL
